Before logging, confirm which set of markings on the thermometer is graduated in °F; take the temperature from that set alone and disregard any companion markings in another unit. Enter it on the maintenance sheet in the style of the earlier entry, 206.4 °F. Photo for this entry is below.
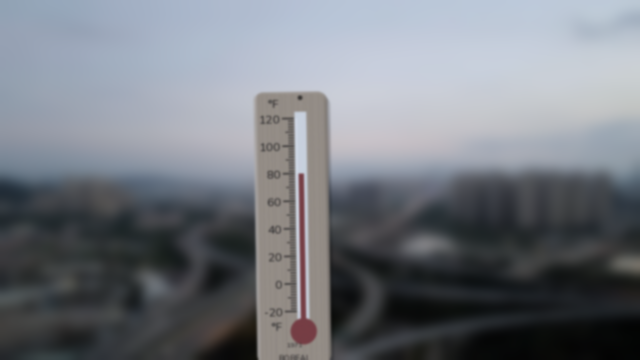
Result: 80 °F
